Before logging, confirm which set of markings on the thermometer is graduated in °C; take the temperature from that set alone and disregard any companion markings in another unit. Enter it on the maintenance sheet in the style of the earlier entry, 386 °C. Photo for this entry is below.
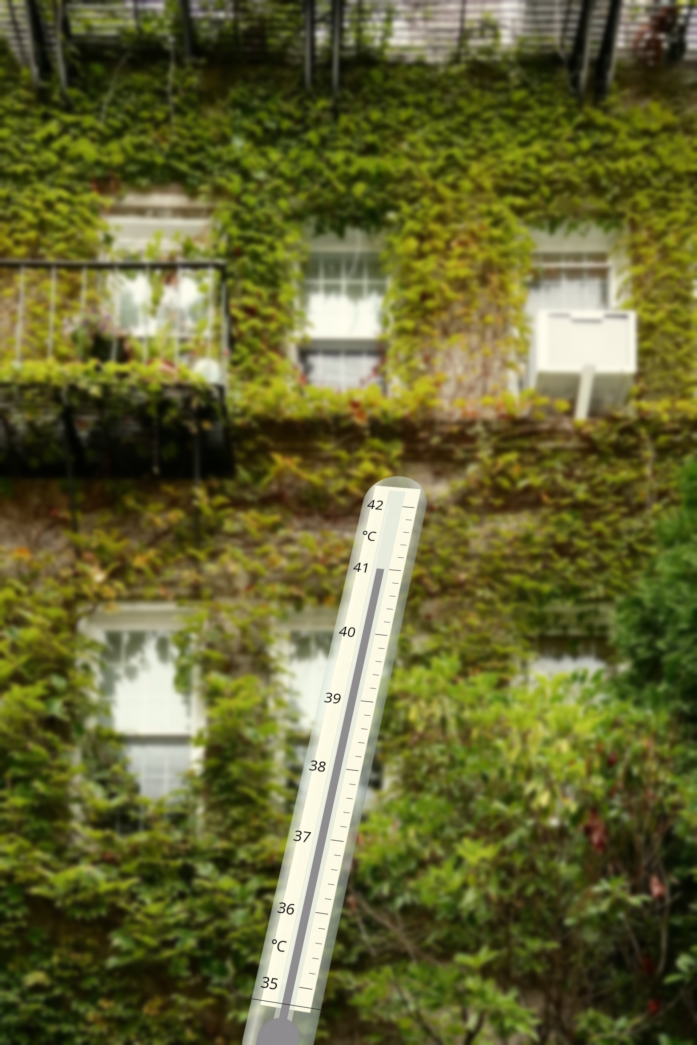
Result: 41 °C
